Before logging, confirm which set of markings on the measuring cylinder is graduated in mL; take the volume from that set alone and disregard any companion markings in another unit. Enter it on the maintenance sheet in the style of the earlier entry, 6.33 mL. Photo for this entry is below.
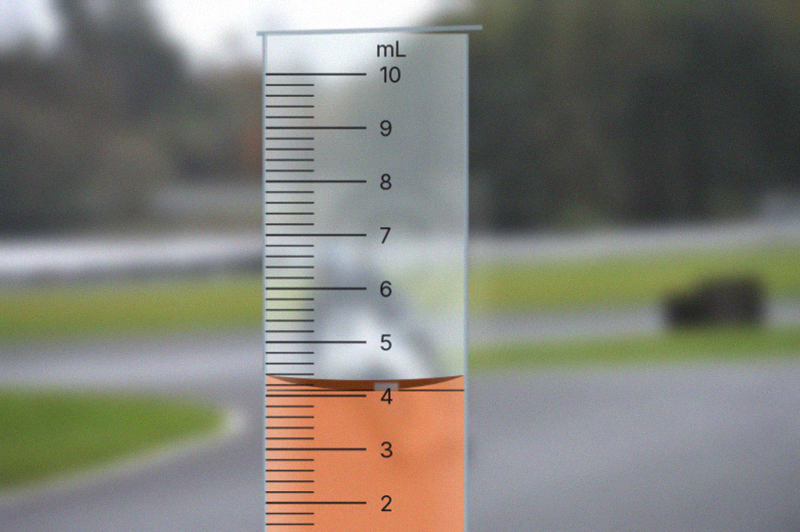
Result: 4.1 mL
